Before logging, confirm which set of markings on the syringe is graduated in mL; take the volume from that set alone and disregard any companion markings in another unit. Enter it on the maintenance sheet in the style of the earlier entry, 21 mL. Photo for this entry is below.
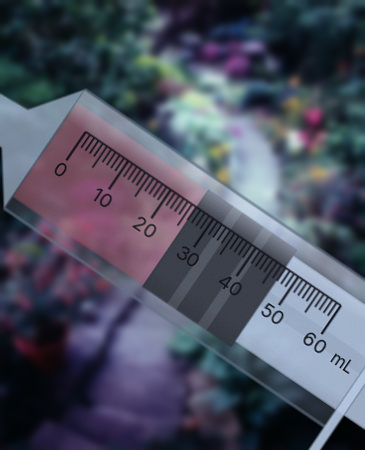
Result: 26 mL
